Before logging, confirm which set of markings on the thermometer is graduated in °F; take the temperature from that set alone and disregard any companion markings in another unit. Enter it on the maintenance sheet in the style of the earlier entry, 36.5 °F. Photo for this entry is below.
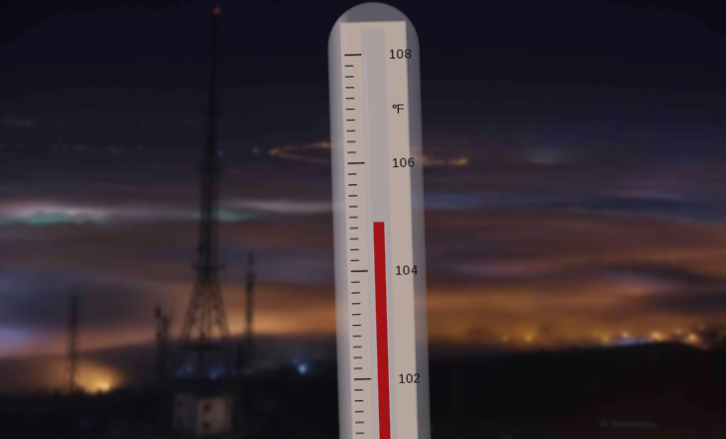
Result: 104.9 °F
